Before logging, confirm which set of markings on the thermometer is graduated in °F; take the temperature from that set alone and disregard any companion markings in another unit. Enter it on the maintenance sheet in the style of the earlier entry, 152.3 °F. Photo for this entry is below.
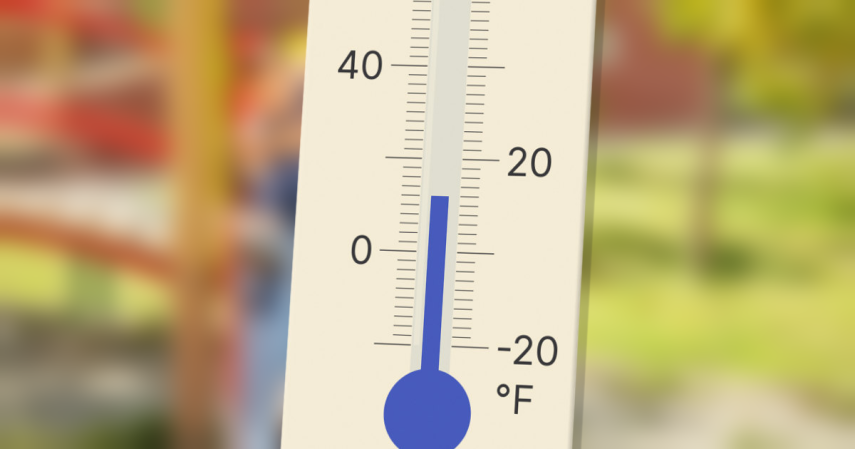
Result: 12 °F
